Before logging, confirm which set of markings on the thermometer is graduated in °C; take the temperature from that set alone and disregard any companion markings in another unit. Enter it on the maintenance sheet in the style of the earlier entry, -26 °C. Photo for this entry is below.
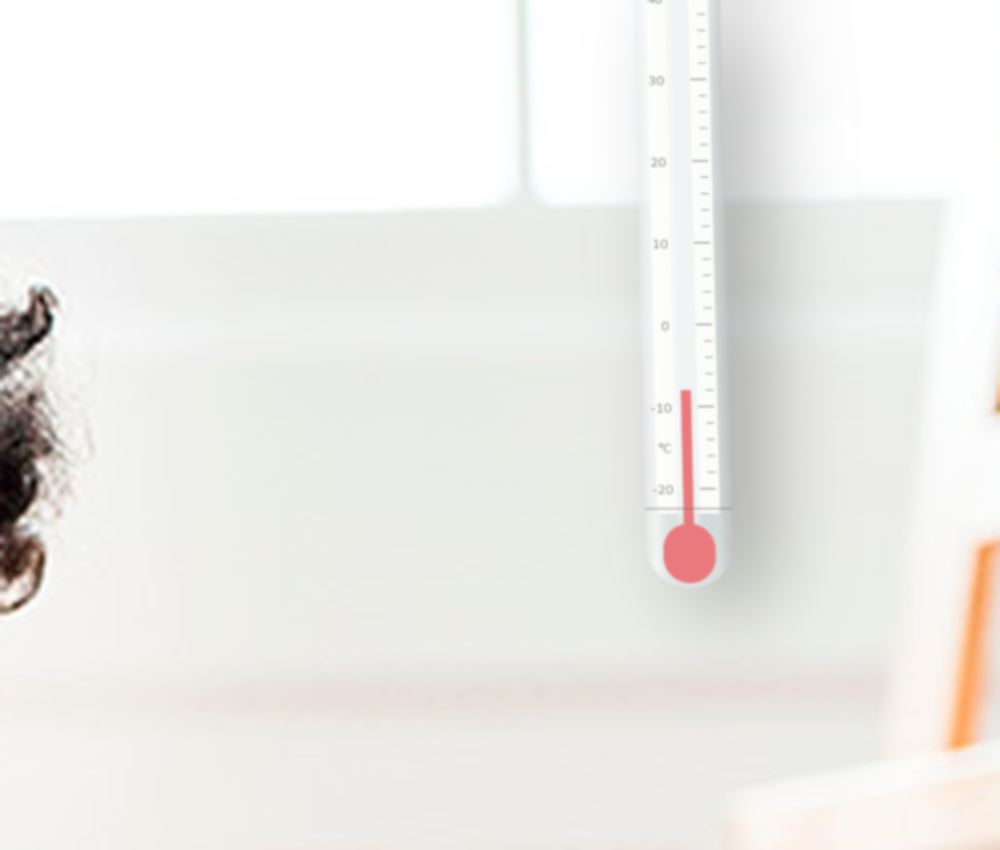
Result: -8 °C
